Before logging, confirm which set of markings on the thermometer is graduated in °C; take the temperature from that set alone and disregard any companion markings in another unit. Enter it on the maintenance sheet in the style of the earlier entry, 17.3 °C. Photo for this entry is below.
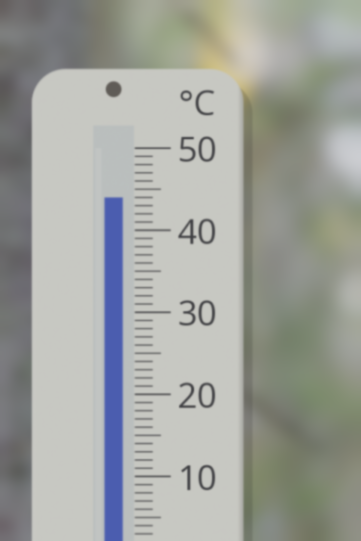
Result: 44 °C
